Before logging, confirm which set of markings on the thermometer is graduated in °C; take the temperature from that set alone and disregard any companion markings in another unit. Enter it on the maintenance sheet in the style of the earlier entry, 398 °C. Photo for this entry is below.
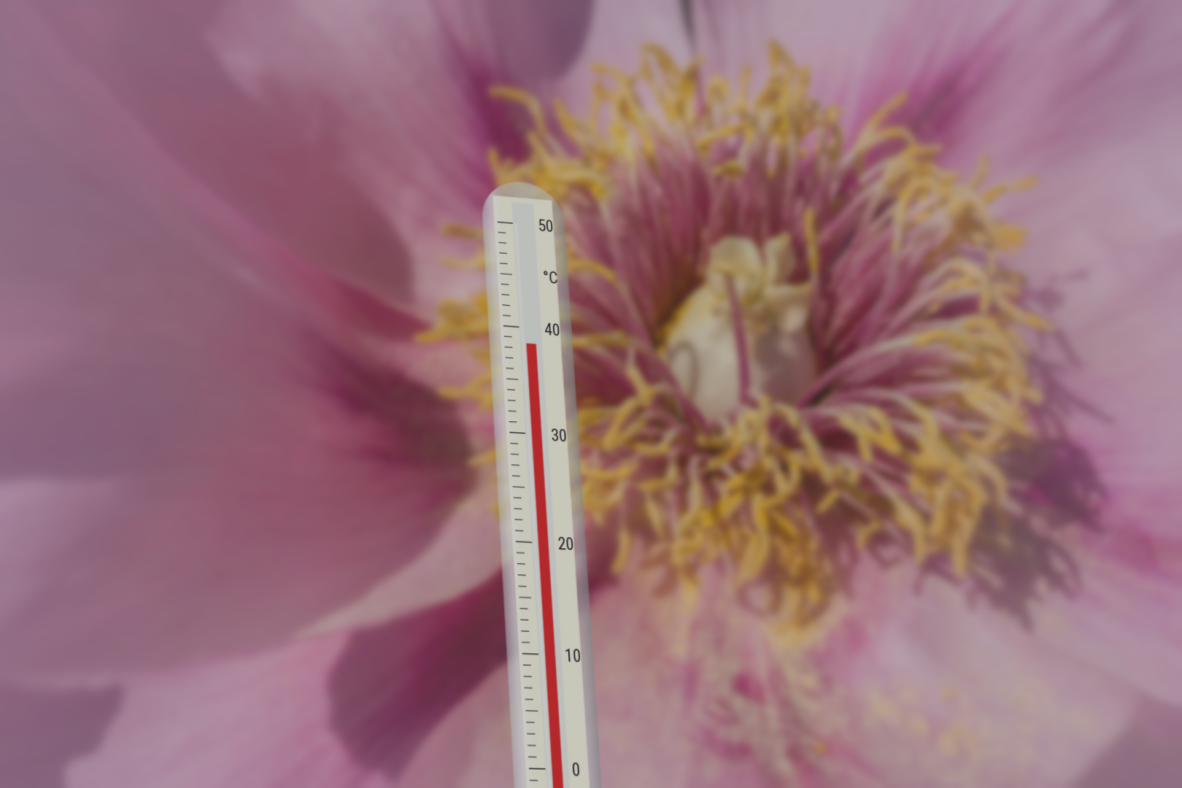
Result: 38.5 °C
